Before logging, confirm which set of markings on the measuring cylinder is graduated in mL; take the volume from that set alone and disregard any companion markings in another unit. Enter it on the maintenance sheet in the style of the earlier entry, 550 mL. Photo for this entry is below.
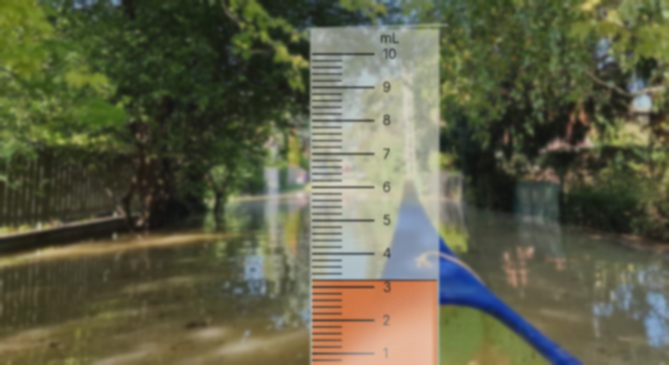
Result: 3.2 mL
